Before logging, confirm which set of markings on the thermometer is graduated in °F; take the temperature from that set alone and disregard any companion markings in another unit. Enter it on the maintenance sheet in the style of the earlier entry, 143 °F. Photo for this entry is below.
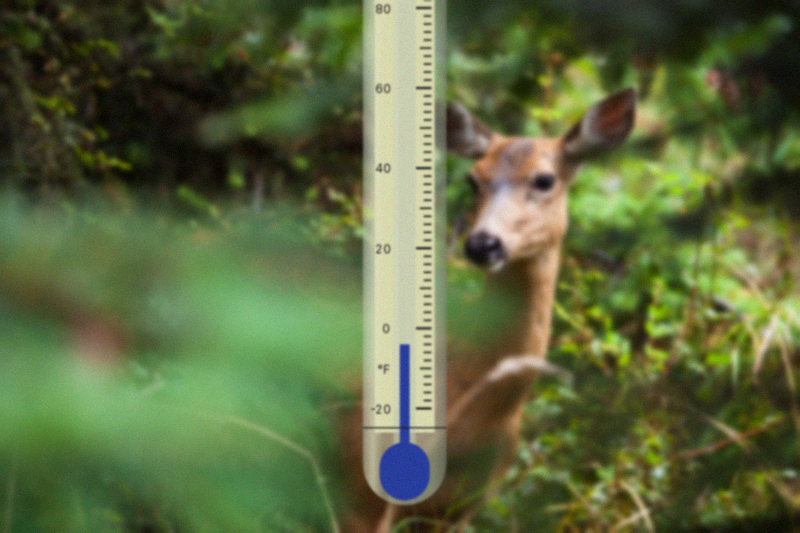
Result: -4 °F
